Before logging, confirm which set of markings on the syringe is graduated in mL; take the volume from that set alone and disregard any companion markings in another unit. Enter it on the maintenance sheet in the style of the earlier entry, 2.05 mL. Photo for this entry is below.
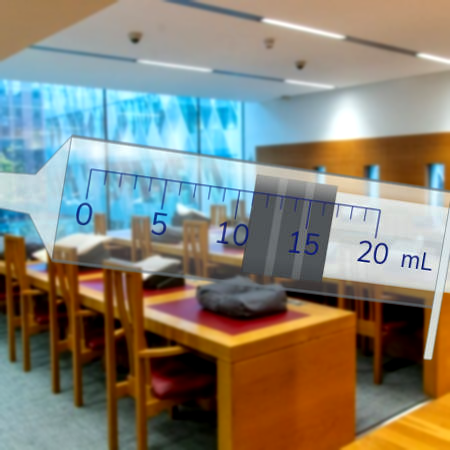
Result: 11 mL
